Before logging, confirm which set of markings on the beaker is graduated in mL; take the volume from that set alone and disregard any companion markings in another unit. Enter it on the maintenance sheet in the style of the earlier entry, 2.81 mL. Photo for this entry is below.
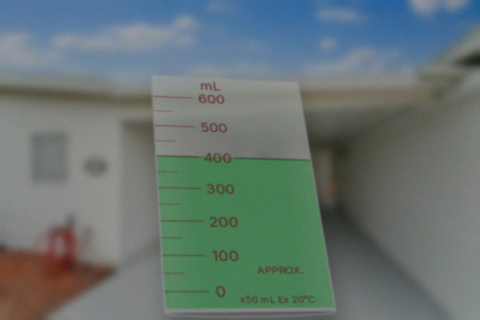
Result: 400 mL
